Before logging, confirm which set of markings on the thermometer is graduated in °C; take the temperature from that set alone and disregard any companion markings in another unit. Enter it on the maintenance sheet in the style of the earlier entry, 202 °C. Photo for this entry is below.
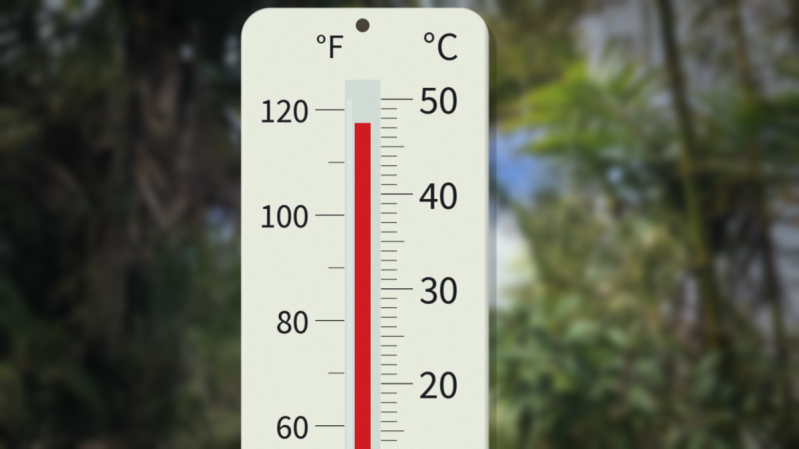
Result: 47.5 °C
